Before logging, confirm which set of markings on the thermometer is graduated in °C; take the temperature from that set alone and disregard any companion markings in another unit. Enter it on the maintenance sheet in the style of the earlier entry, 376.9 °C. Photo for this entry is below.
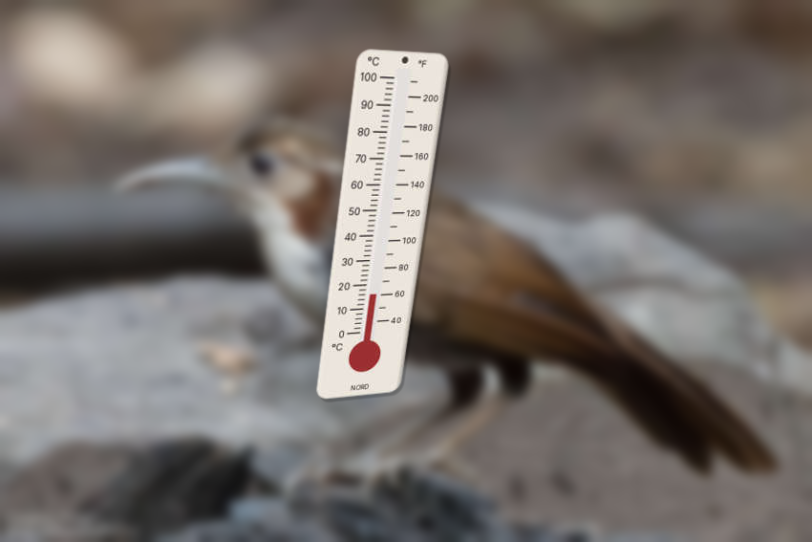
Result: 16 °C
